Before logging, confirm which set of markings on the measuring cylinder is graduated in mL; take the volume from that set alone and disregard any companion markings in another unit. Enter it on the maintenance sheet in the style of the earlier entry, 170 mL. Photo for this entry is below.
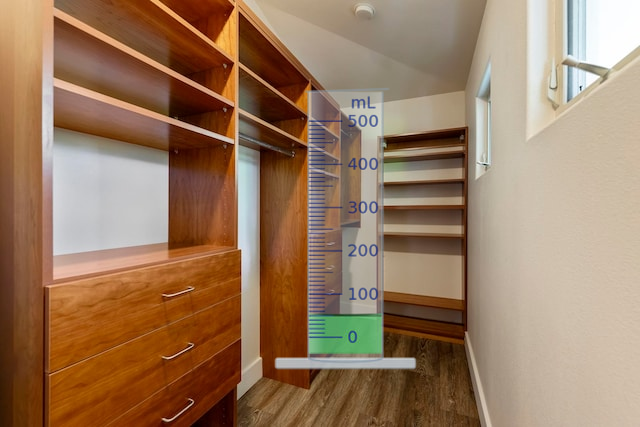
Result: 50 mL
